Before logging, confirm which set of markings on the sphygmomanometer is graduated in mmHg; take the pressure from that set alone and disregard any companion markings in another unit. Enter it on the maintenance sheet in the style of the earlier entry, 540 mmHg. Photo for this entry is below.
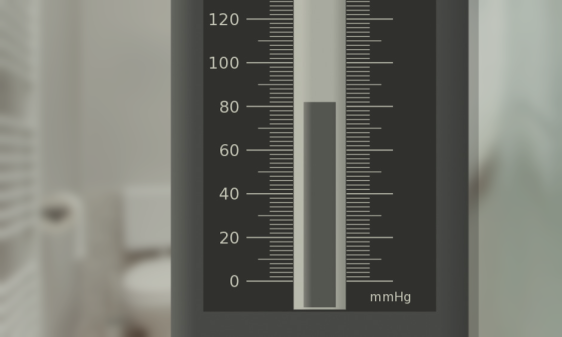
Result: 82 mmHg
